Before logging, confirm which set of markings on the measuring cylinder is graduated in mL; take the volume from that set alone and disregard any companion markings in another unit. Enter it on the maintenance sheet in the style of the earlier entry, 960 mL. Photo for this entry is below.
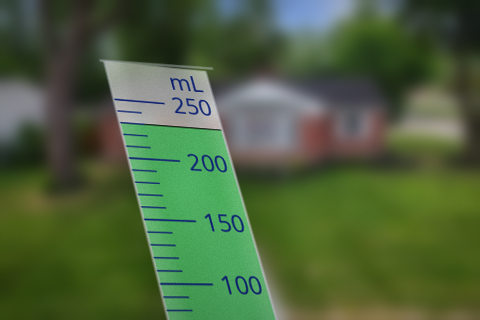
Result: 230 mL
